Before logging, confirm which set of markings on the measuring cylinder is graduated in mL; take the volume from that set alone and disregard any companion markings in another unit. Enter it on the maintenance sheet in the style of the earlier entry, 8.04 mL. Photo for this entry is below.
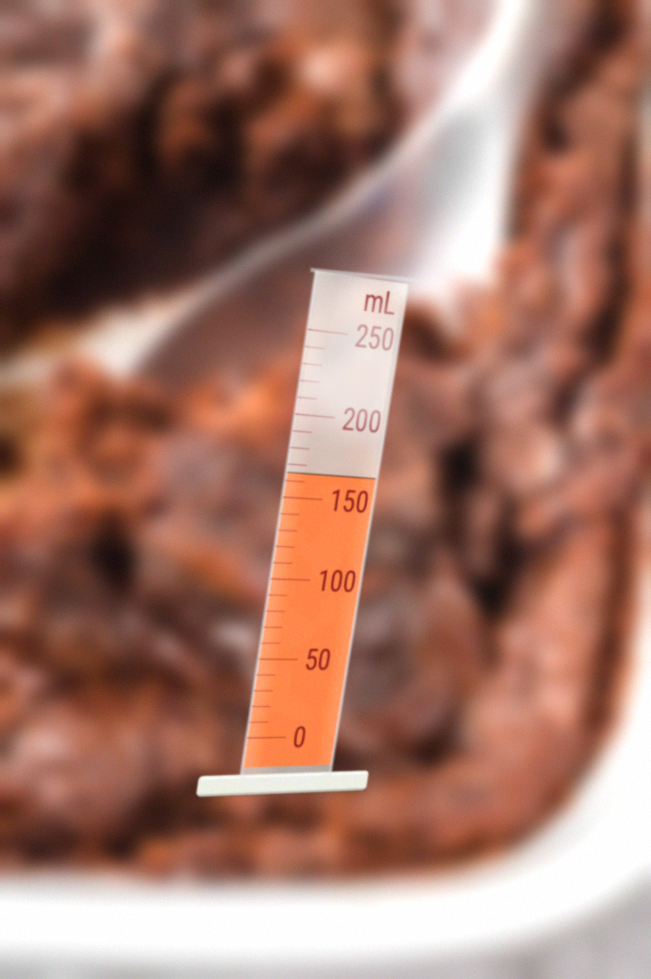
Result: 165 mL
